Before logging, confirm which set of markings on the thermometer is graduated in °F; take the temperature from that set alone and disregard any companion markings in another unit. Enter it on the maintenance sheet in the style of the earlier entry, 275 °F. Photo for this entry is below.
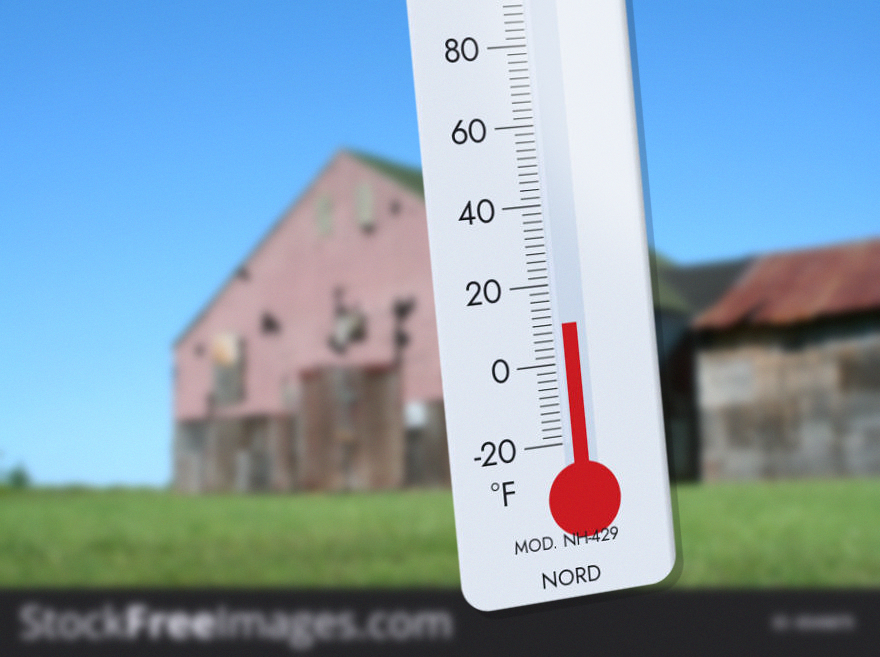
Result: 10 °F
